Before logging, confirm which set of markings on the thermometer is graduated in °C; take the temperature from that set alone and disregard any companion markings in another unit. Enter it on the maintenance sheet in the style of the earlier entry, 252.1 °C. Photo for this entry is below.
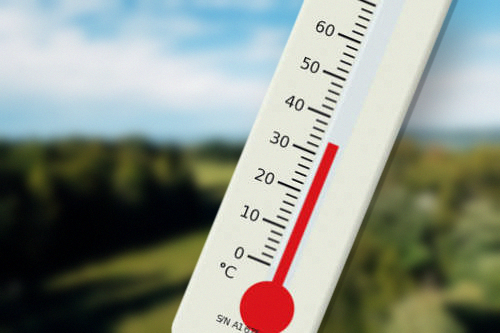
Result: 34 °C
